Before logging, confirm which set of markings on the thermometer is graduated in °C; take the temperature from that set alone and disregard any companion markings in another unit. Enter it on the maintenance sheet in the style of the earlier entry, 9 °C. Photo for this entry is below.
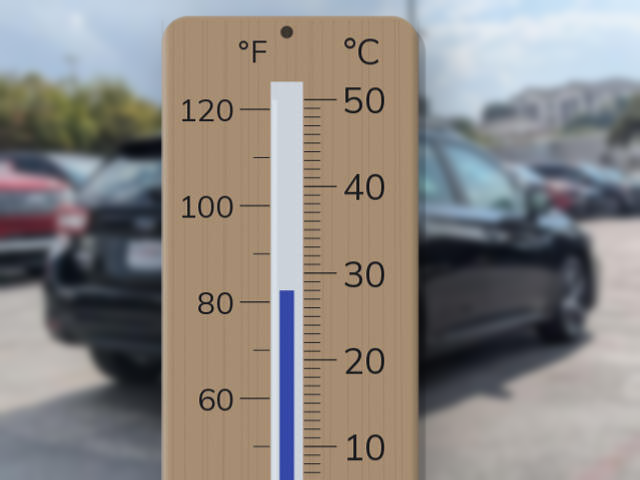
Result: 28 °C
